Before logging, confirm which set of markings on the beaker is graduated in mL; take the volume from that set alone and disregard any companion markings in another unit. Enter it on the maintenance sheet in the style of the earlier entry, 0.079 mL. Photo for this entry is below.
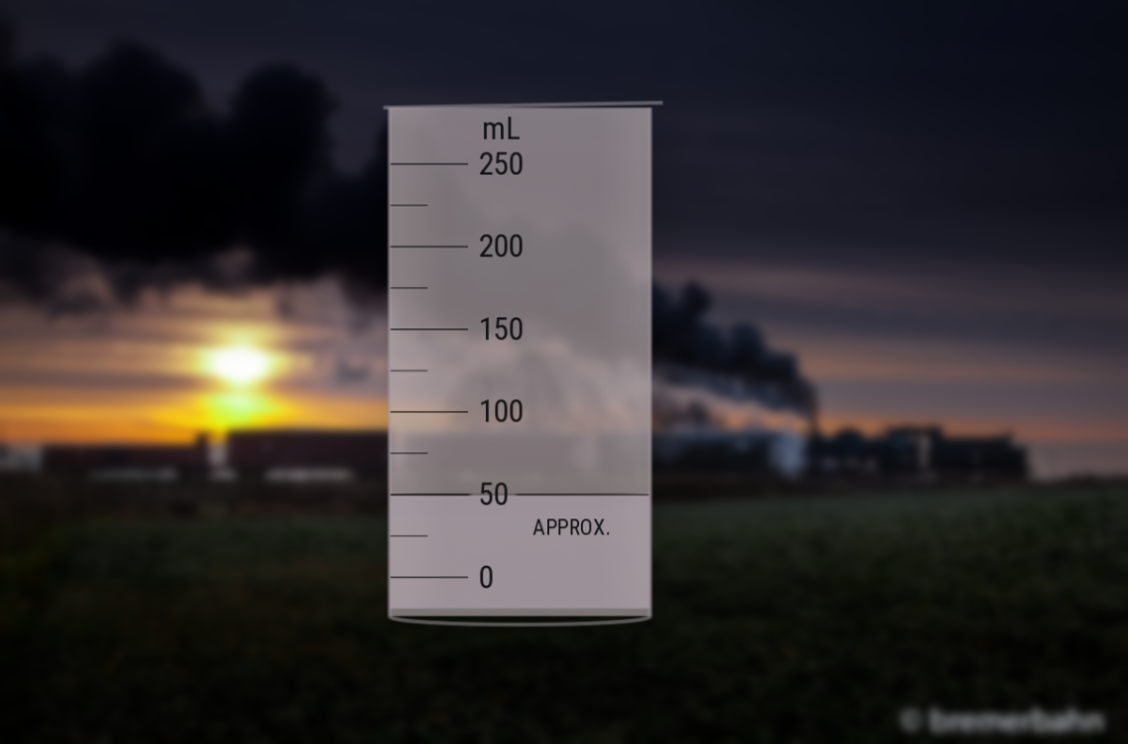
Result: 50 mL
